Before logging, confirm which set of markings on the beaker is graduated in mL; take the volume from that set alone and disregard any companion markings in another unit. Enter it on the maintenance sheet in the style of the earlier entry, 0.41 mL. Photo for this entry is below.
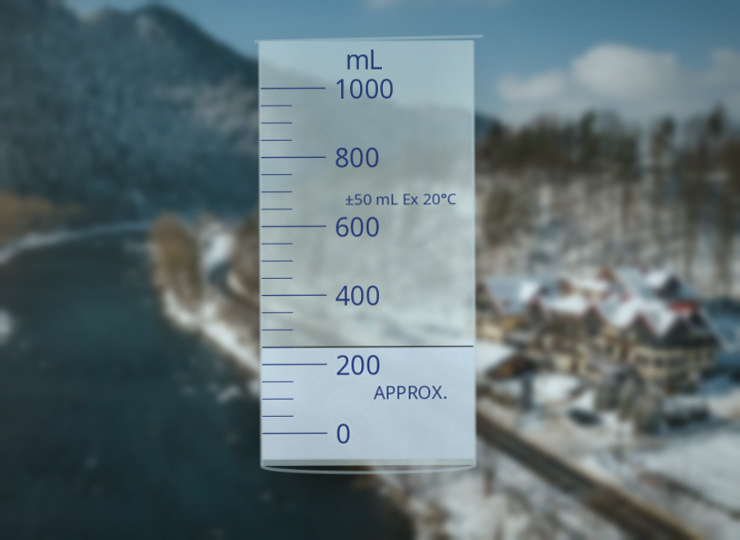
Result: 250 mL
